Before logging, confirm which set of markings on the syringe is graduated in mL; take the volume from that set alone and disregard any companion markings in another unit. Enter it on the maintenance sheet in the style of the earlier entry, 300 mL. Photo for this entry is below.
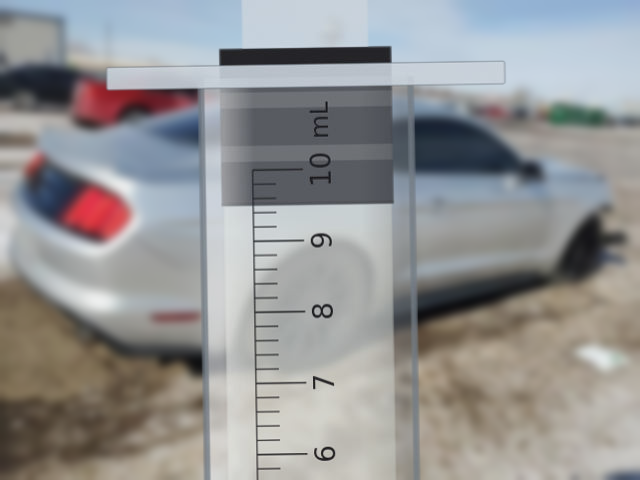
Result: 9.5 mL
